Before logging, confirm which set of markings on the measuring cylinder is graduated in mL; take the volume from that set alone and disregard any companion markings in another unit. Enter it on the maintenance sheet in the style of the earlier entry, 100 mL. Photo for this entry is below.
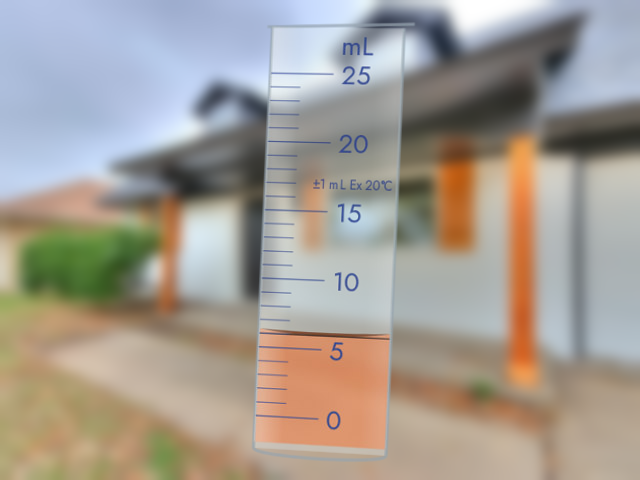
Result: 6 mL
